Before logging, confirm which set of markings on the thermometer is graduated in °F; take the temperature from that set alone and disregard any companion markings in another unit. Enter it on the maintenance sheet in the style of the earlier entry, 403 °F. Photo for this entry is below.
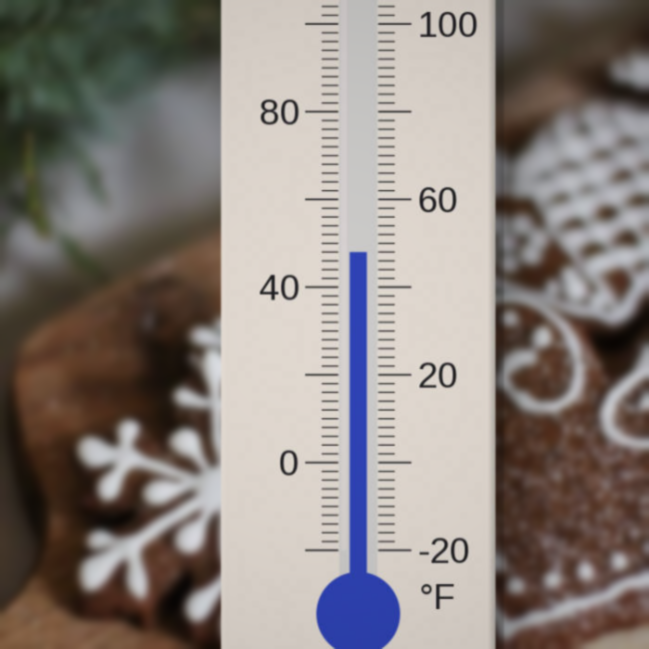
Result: 48 °F
